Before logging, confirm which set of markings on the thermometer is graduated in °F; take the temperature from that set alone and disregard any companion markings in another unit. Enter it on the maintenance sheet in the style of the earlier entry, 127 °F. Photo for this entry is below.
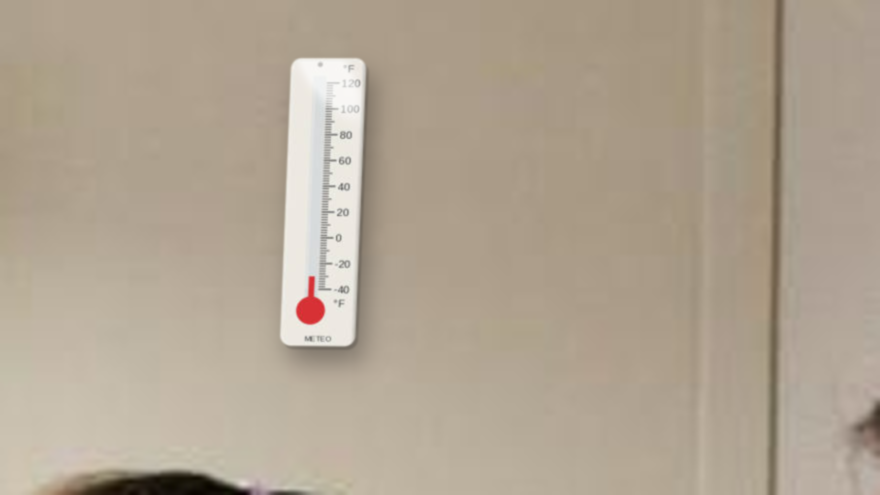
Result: -30 °F
